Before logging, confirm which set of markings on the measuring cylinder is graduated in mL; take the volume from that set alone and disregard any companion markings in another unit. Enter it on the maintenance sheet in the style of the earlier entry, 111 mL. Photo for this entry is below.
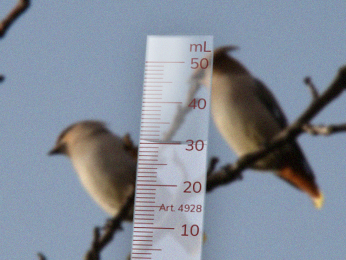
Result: 30 mL
